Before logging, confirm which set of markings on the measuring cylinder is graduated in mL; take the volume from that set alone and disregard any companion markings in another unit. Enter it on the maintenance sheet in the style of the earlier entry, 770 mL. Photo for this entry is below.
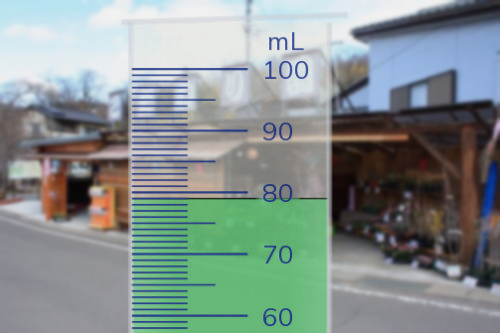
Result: 79 mL
